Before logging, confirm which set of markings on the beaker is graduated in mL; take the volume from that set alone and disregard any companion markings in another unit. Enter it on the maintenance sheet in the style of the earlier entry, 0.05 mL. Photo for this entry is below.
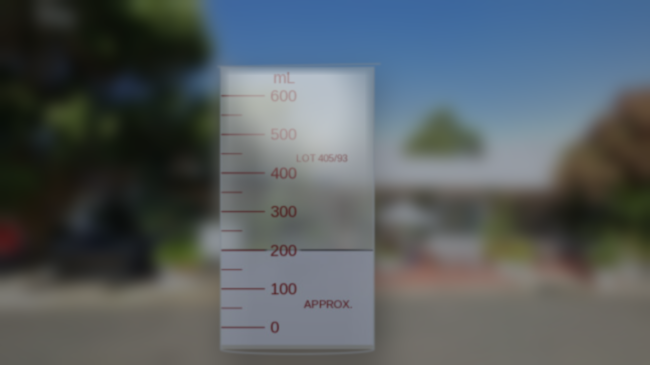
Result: 200 mL
